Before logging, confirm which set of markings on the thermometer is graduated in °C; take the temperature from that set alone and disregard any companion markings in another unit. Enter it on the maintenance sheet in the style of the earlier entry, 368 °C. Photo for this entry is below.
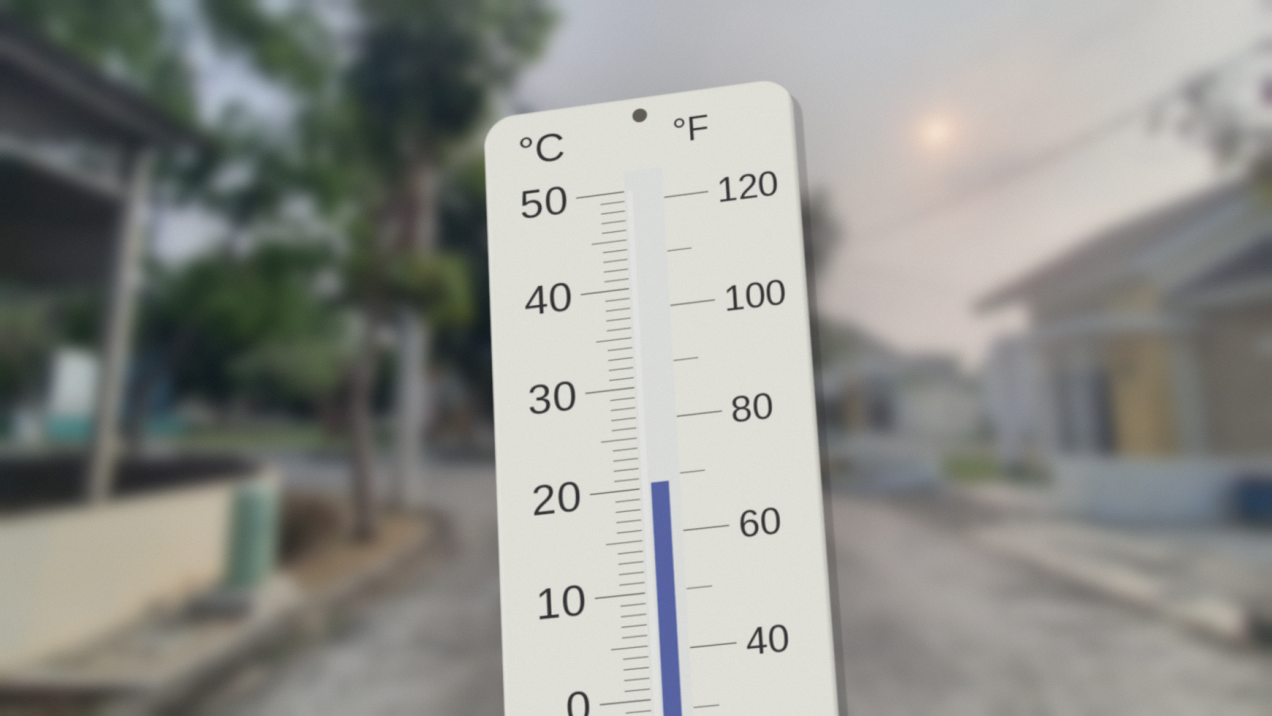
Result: 20.5 °C
